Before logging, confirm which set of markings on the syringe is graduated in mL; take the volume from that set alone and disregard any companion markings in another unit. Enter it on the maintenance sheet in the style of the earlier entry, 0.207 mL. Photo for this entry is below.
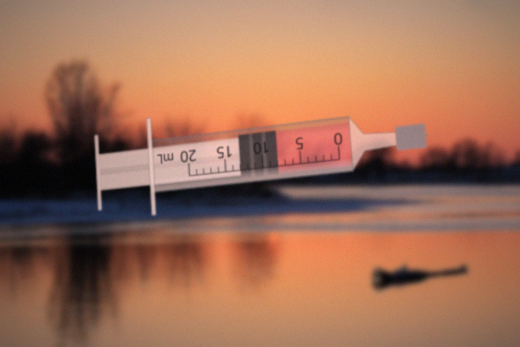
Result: 8 mL
